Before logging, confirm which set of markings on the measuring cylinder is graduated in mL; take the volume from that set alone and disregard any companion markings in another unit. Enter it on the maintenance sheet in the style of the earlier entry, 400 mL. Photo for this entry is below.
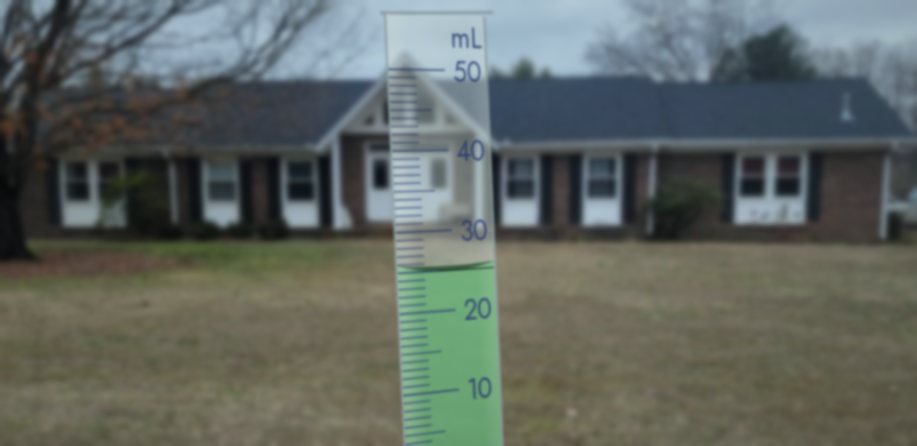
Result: 25 mL
